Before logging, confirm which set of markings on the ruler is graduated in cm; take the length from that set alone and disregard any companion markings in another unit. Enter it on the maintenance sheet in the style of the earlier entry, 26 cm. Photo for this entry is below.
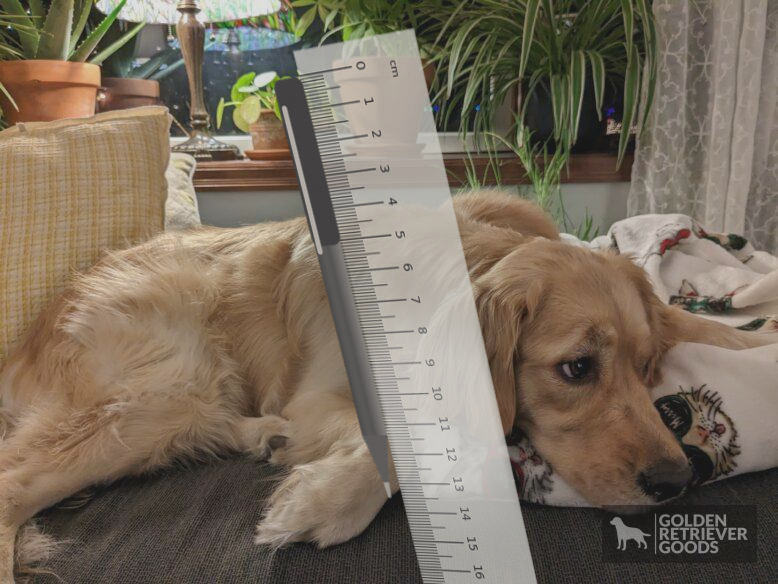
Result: 13.5 cm
